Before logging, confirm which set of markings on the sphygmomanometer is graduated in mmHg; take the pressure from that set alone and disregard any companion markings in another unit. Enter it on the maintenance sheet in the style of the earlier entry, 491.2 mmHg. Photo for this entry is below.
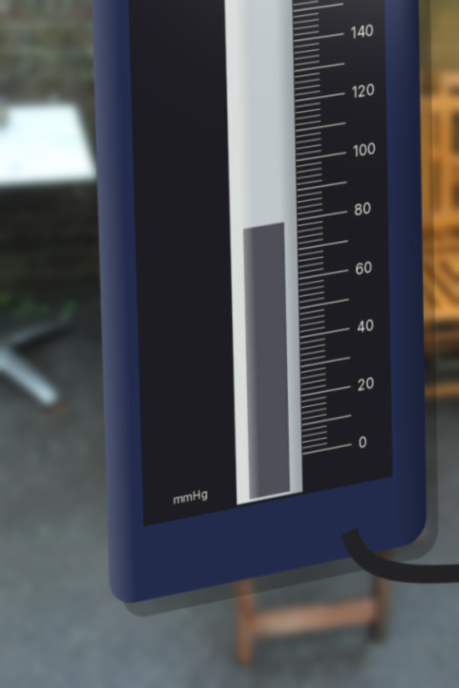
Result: 80 mmHg
